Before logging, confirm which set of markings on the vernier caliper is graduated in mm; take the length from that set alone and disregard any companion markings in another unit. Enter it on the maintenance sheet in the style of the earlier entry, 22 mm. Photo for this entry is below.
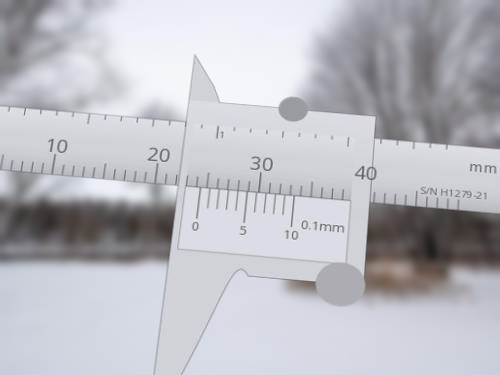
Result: 24.4 mm
